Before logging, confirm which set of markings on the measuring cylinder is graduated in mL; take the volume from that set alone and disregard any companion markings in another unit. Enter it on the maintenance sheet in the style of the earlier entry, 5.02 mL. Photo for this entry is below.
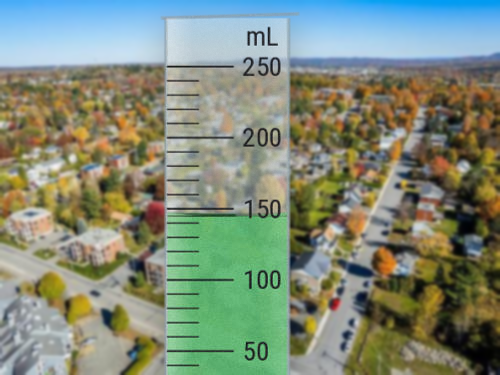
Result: 145 mL
